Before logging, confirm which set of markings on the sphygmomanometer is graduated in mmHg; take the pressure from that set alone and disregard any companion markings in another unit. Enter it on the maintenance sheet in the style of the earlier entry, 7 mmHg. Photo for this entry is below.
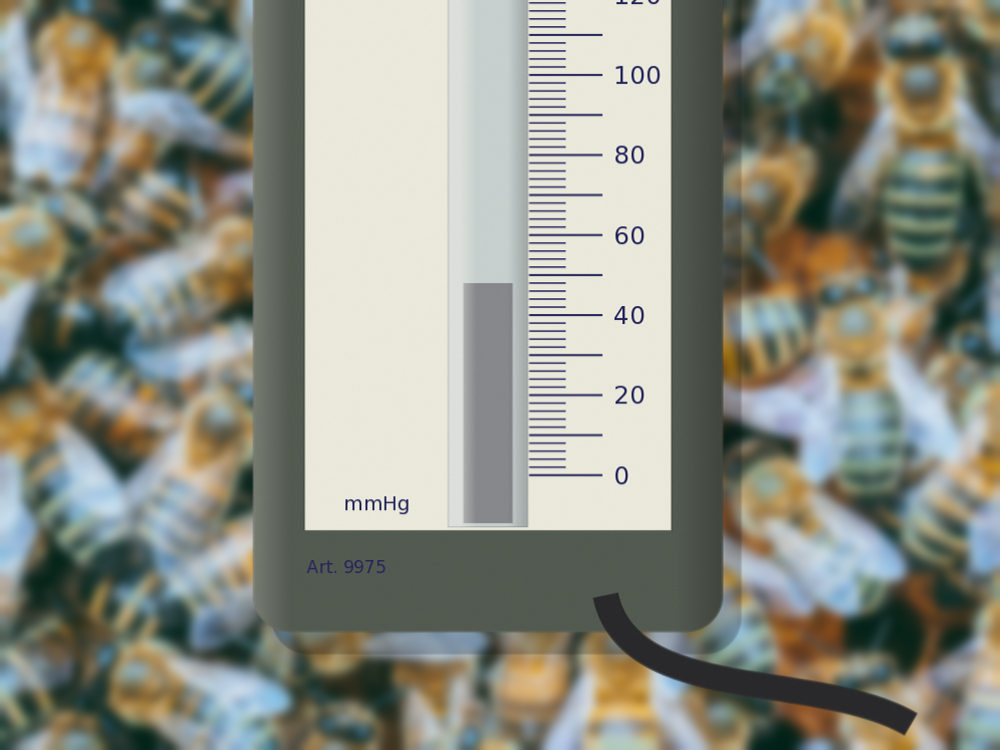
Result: 48 mmHg
